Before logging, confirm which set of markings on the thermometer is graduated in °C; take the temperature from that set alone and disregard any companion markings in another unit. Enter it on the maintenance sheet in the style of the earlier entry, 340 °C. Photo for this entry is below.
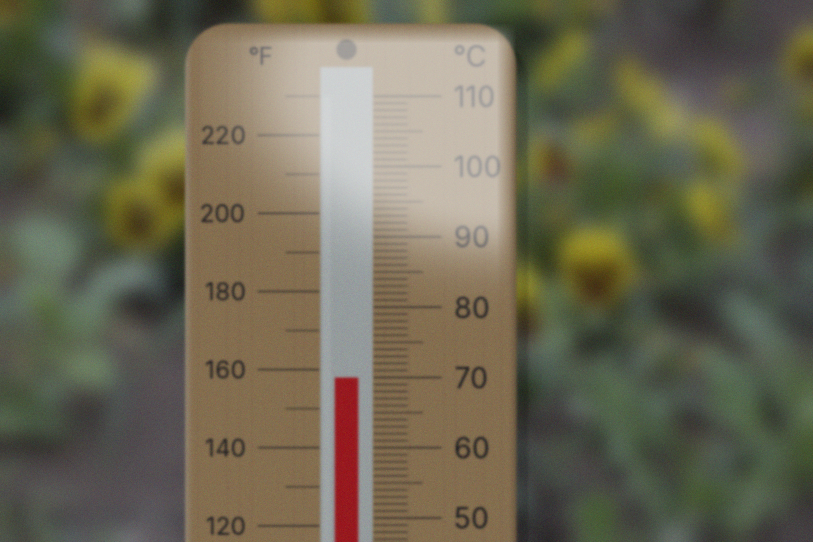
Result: 70 °C
